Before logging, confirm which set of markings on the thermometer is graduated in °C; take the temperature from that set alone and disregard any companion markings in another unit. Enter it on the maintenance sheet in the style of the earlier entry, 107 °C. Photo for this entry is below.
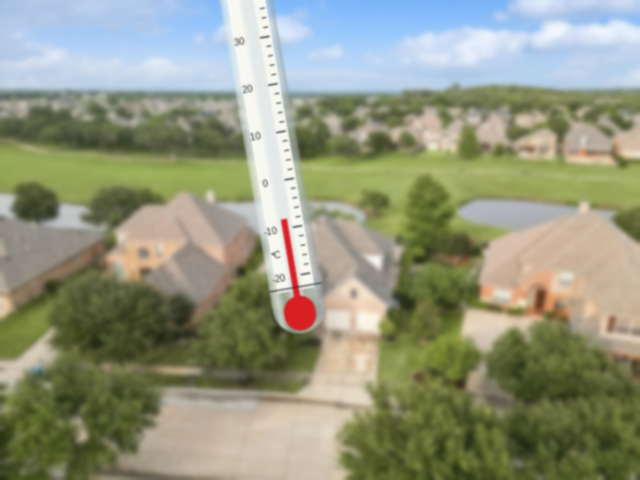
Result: -8 °C
